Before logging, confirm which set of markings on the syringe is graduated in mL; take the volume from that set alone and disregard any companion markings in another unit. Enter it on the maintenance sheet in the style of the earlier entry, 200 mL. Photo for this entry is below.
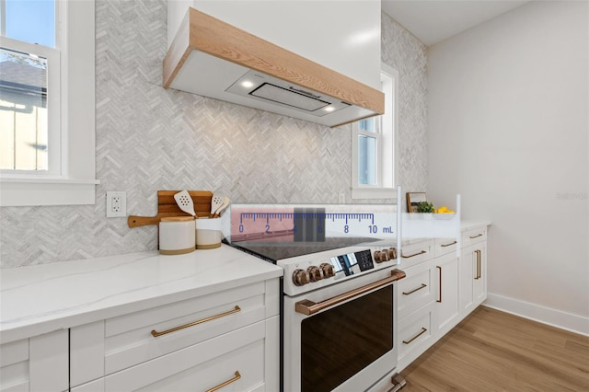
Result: 4 mL
